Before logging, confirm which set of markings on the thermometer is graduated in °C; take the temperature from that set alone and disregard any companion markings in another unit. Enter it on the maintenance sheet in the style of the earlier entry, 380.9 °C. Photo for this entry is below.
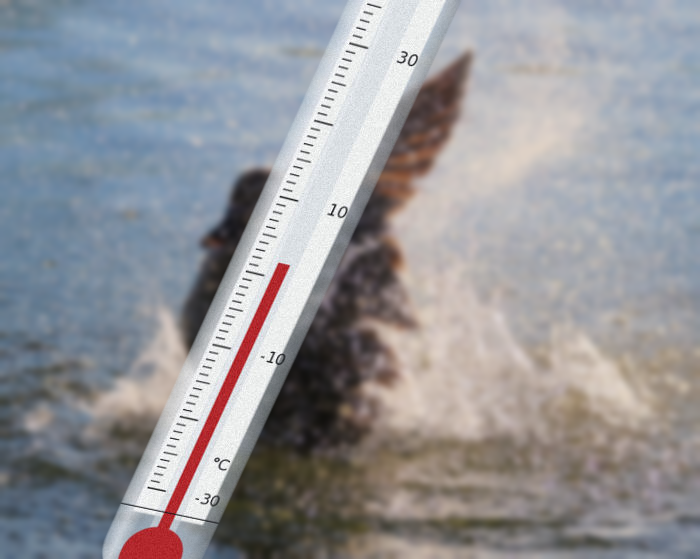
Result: 2 °C
